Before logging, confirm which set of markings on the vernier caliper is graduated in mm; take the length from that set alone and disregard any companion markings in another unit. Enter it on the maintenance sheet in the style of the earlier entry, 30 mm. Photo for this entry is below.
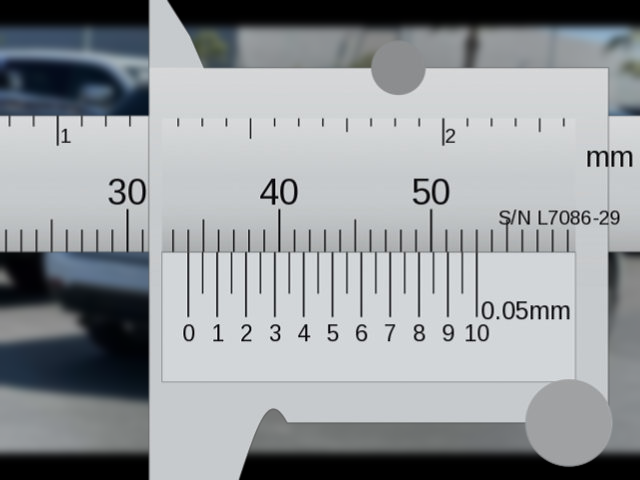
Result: 34.0 mm
